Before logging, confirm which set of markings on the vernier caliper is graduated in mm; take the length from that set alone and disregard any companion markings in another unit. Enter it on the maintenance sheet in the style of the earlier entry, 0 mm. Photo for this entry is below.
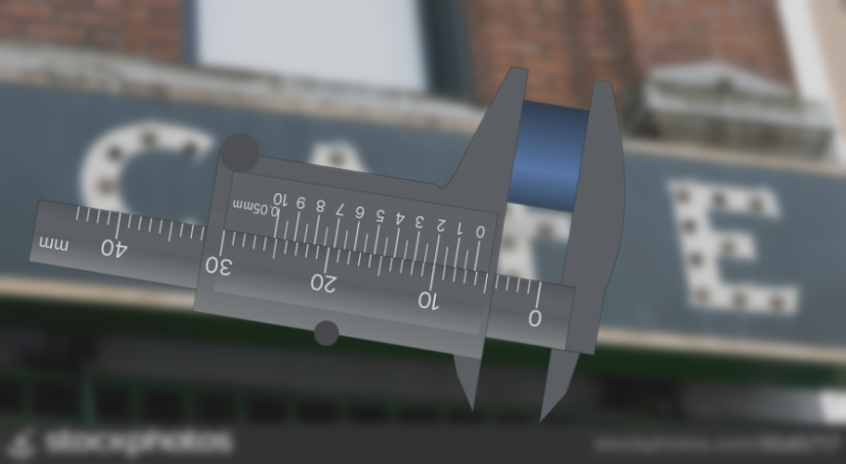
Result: 6.2 mm
